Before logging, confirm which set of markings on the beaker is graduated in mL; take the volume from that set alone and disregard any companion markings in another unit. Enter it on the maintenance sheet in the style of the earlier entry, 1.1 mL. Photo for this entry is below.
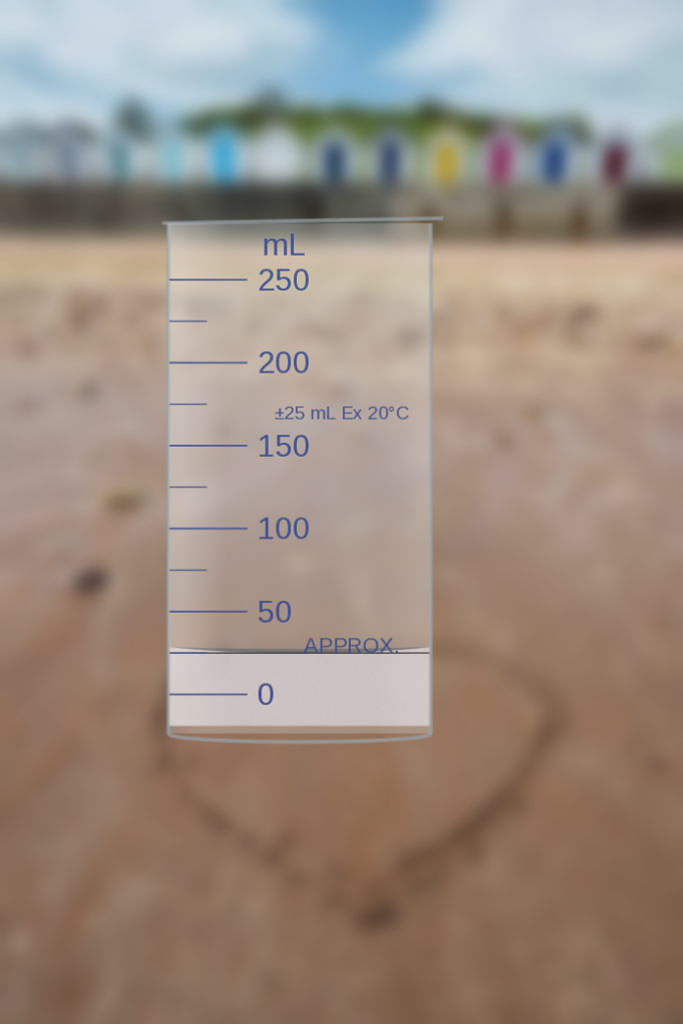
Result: 25 mL
